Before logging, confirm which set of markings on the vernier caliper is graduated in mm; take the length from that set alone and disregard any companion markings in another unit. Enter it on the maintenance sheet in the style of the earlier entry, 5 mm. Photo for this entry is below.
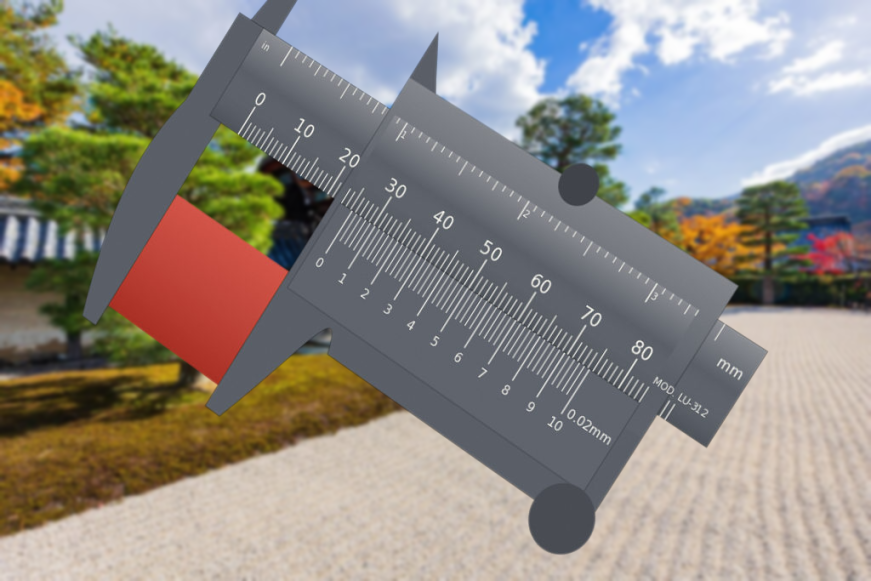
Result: 25.4 mm
